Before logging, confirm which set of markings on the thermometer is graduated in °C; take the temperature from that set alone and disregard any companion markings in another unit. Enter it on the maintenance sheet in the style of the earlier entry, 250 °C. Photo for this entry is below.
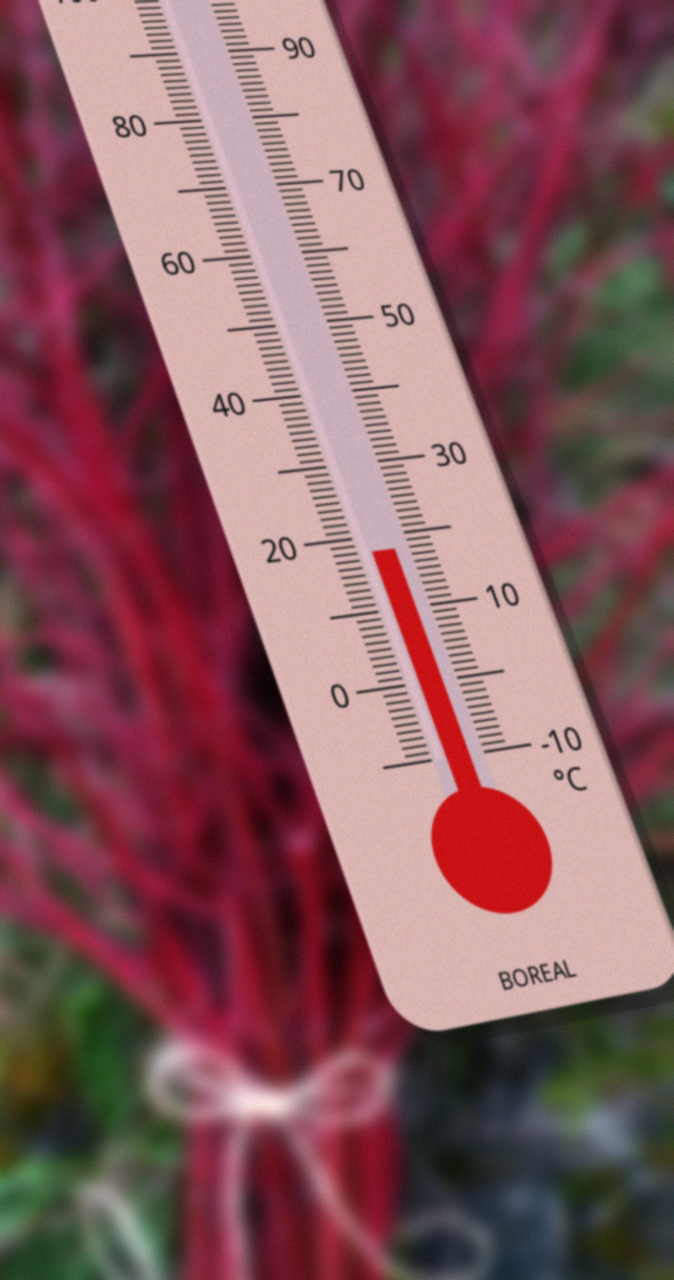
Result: 18 °C
